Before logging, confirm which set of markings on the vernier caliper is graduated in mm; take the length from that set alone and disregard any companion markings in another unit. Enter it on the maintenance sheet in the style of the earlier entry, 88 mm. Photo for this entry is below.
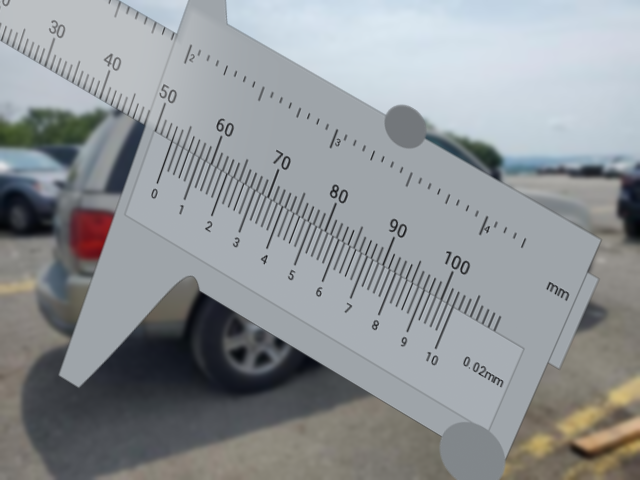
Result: 53.0 mm
